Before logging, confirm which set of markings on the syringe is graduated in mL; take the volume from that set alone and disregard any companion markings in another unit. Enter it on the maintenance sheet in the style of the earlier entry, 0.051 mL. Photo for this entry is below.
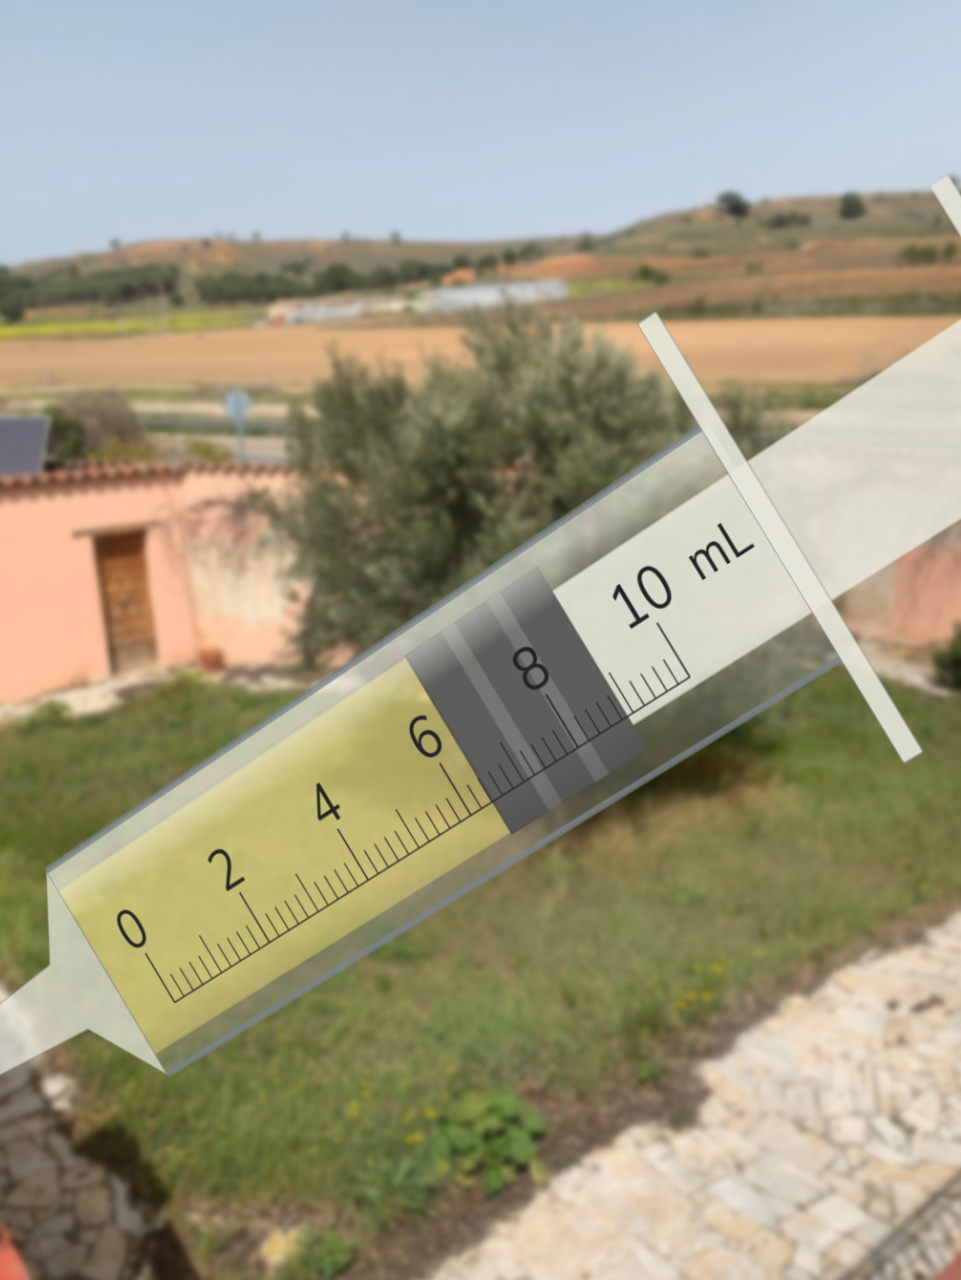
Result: 6.4 mL
